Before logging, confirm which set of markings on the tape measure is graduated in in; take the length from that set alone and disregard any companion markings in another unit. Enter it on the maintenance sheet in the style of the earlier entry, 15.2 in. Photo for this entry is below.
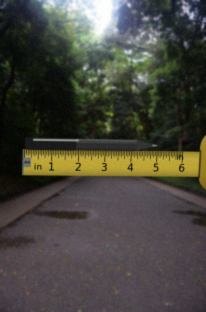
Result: 5 in
